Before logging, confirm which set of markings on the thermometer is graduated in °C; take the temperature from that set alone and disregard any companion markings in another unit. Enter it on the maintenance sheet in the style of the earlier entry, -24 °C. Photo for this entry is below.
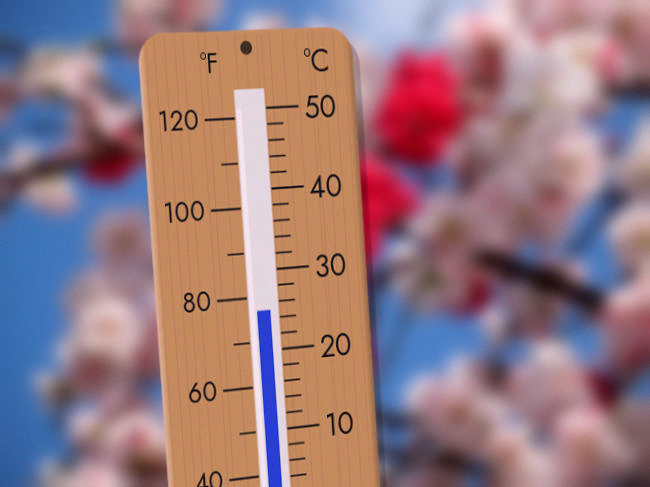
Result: 25 °C
